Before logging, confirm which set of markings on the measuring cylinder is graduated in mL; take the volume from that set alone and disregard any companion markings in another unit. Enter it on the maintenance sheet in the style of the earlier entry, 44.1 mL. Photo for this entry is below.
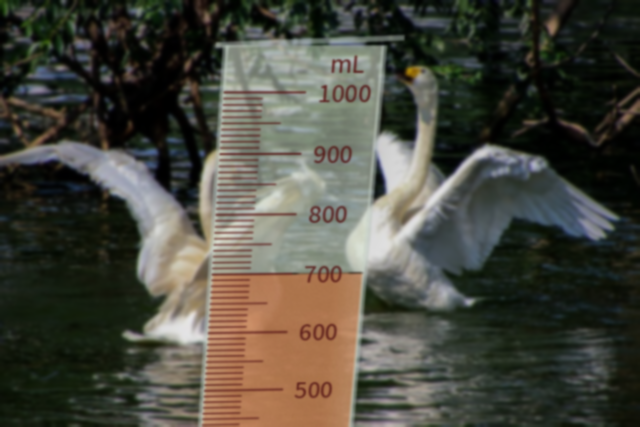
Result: 700 mL
